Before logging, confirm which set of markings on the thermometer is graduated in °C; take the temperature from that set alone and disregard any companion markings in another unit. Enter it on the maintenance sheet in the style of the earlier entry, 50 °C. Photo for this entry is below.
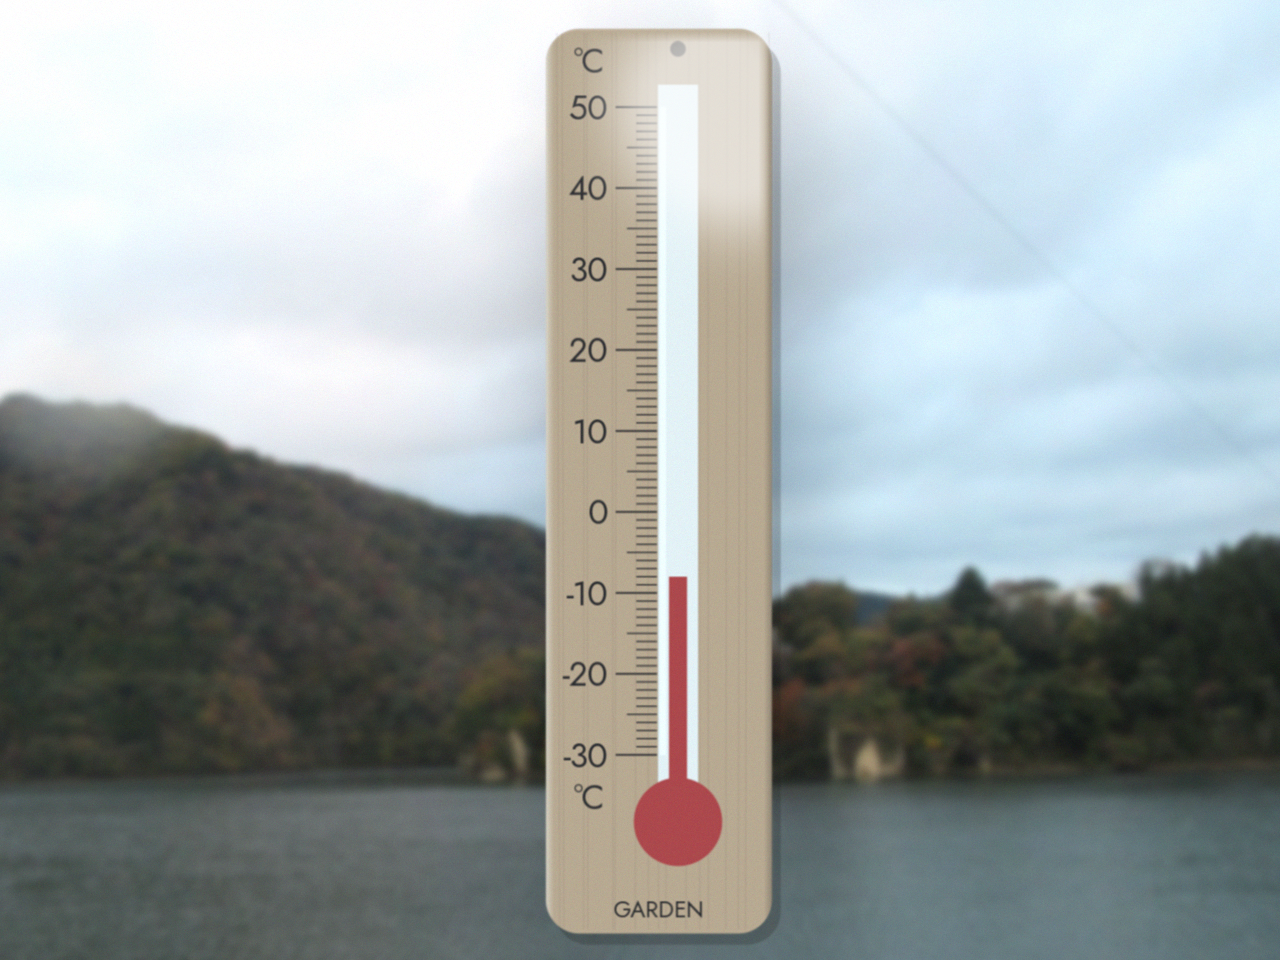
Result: -8 °C
